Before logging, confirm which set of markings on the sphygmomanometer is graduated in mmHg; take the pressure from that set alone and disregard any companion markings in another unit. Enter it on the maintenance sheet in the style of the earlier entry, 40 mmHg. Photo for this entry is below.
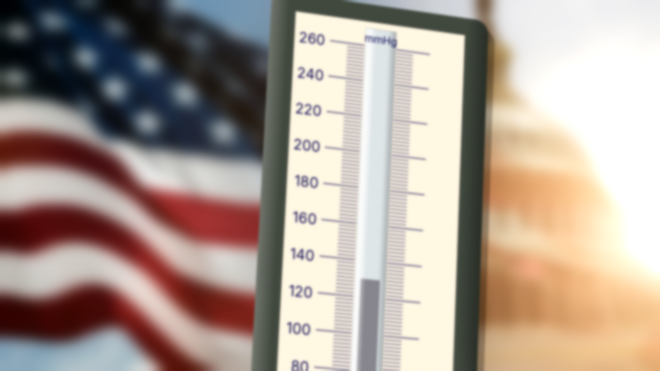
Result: 130 mmHg
